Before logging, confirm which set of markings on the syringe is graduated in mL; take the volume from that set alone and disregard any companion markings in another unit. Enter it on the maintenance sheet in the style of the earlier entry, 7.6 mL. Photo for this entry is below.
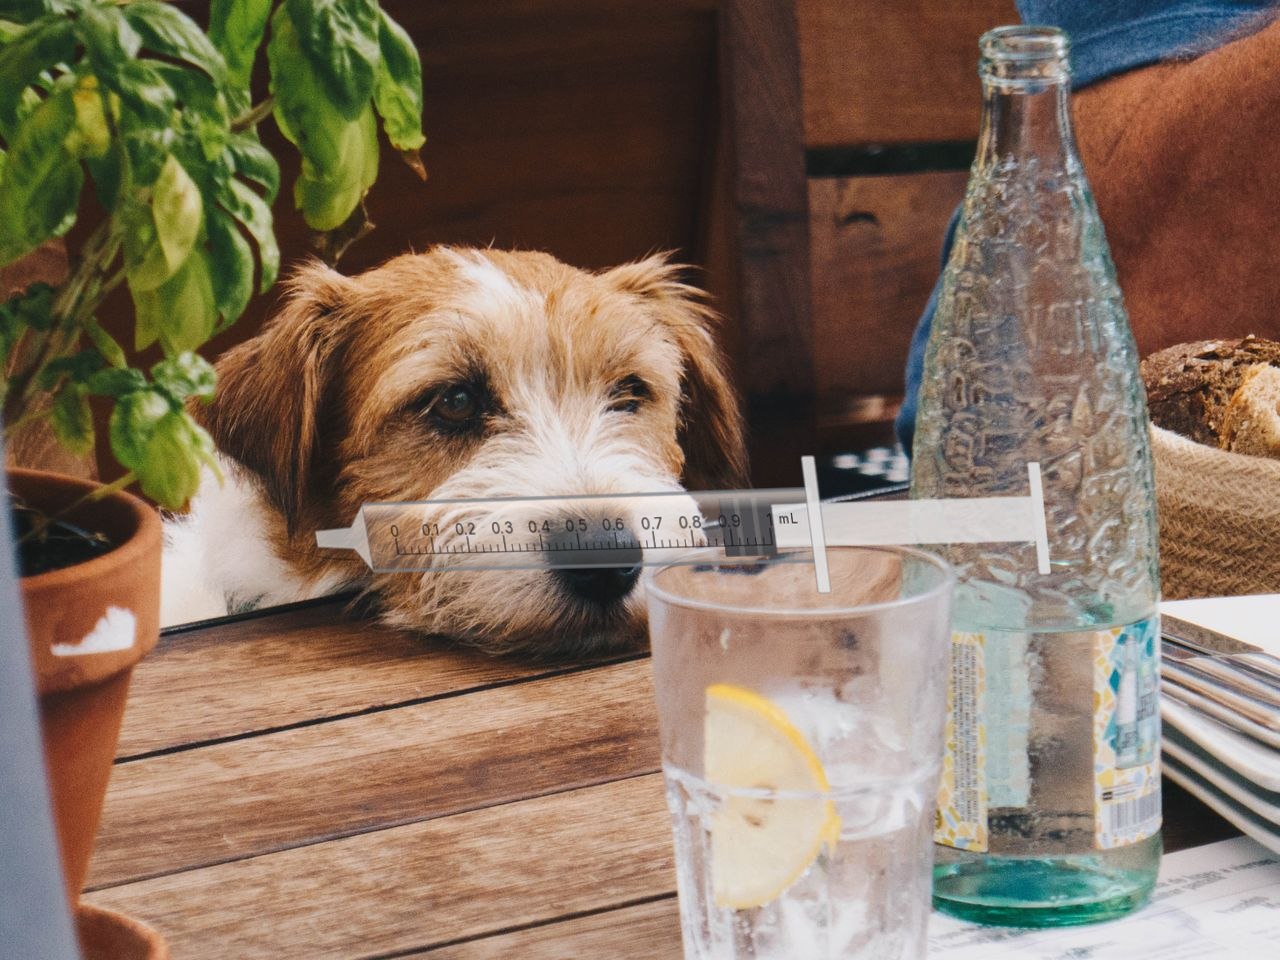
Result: 0.88 mL
